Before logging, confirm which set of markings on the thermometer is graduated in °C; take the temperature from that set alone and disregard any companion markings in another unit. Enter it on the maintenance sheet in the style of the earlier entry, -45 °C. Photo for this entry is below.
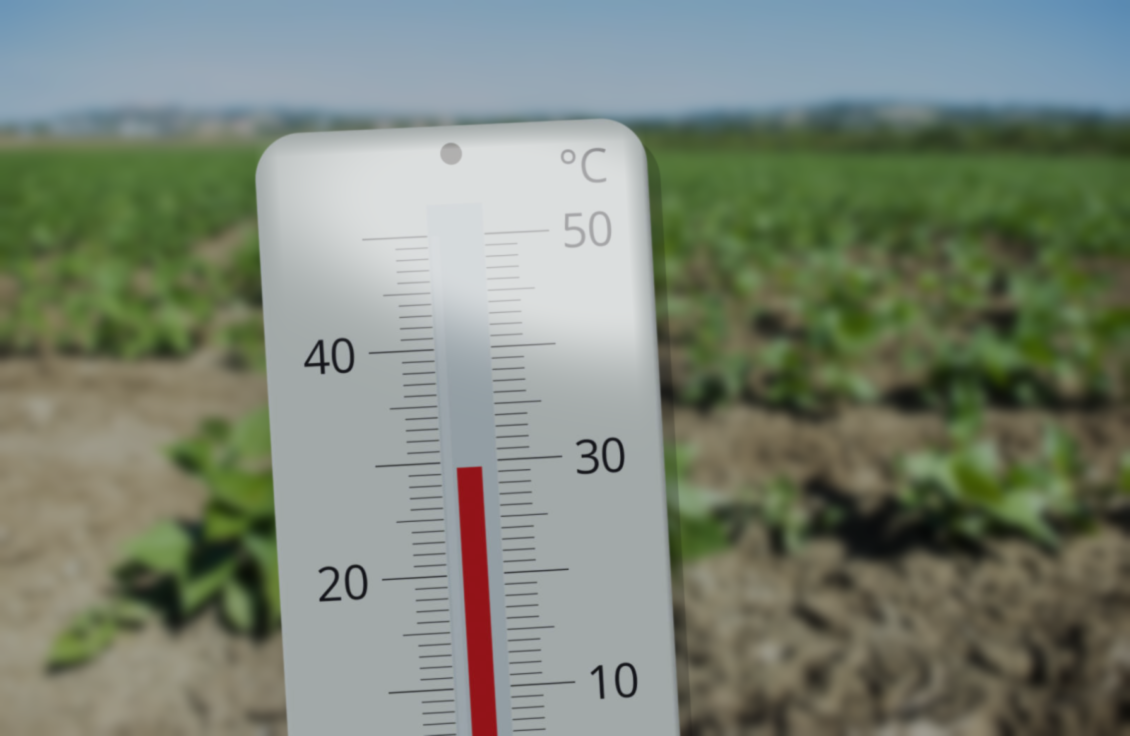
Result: 29.5 °C
